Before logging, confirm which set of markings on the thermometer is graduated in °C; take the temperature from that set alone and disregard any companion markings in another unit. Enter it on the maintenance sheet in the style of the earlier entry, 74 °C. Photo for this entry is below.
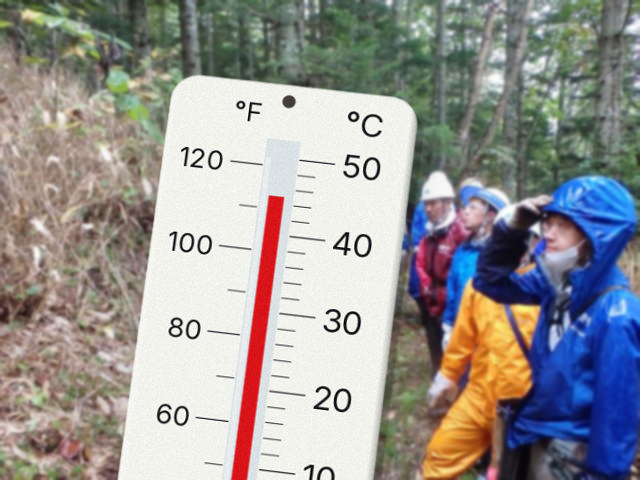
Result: 45 °C
